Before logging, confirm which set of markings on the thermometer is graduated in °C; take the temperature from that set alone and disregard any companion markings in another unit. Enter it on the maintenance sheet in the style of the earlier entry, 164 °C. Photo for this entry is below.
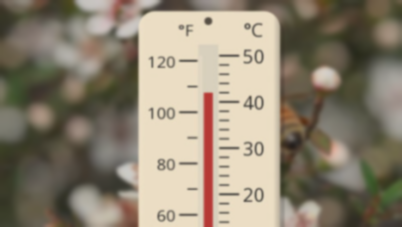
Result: 42 °C
